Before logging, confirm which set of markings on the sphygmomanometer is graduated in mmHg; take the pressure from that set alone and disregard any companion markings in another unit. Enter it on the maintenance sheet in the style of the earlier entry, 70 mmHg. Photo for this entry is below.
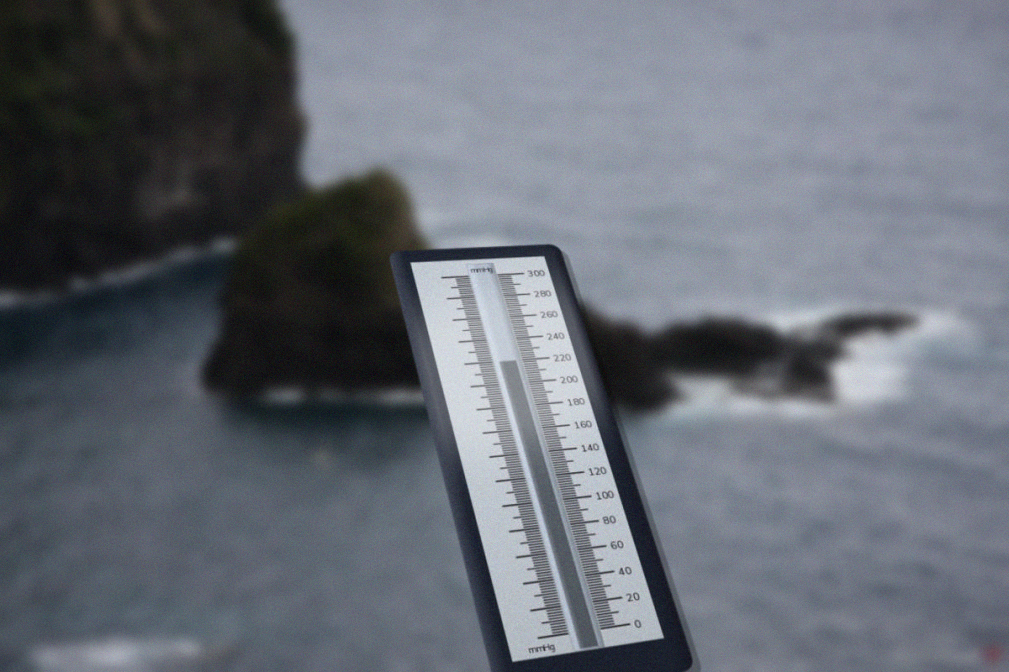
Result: 220 mmHg
